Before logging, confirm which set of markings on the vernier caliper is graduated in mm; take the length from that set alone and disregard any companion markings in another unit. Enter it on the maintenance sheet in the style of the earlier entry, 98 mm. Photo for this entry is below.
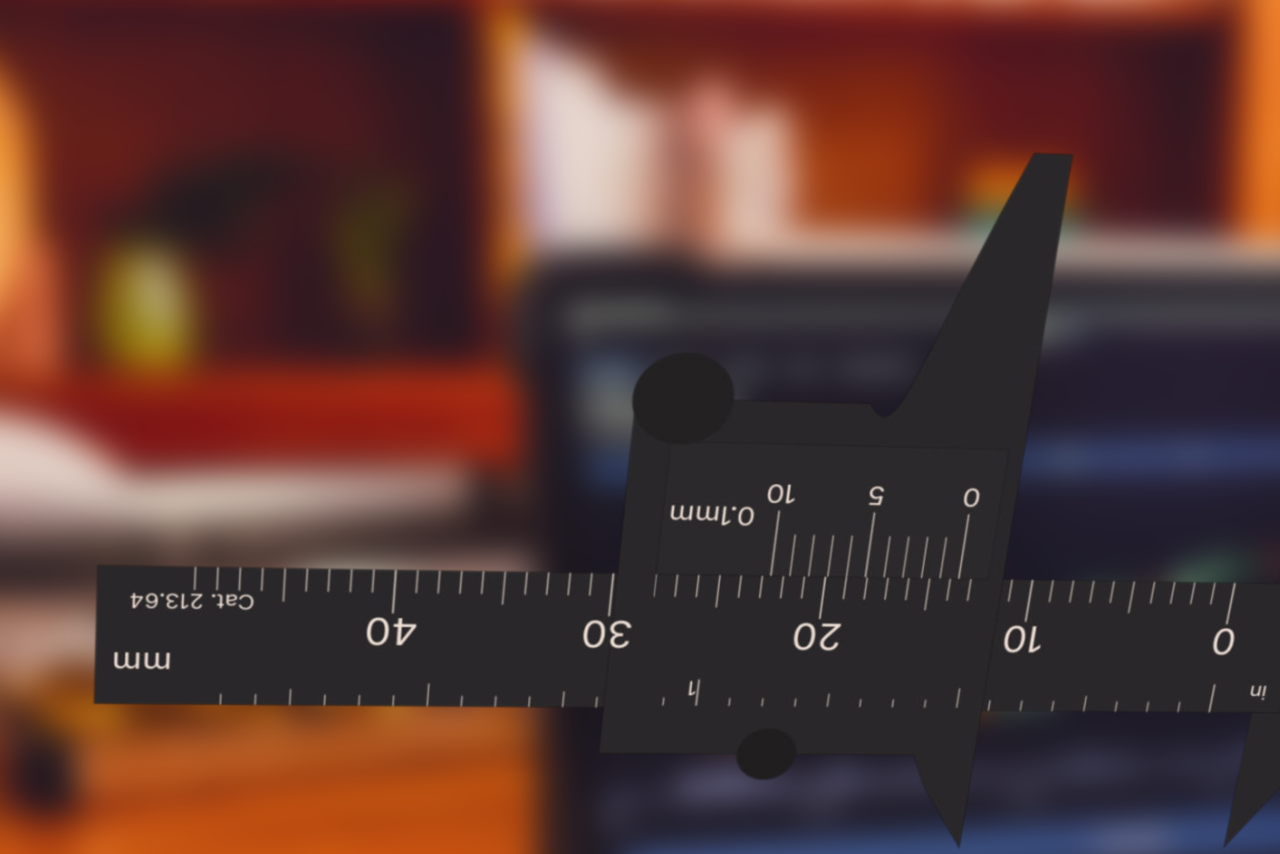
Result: 13.6 mm
